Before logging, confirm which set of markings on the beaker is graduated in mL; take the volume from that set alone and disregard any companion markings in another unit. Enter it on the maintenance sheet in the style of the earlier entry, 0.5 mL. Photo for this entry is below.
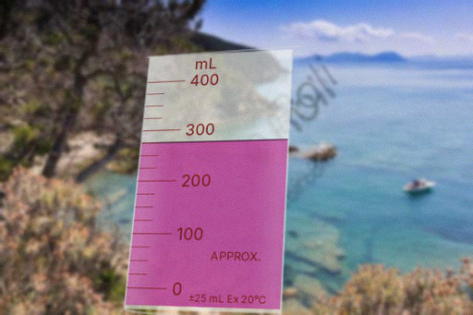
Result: 275 mL
